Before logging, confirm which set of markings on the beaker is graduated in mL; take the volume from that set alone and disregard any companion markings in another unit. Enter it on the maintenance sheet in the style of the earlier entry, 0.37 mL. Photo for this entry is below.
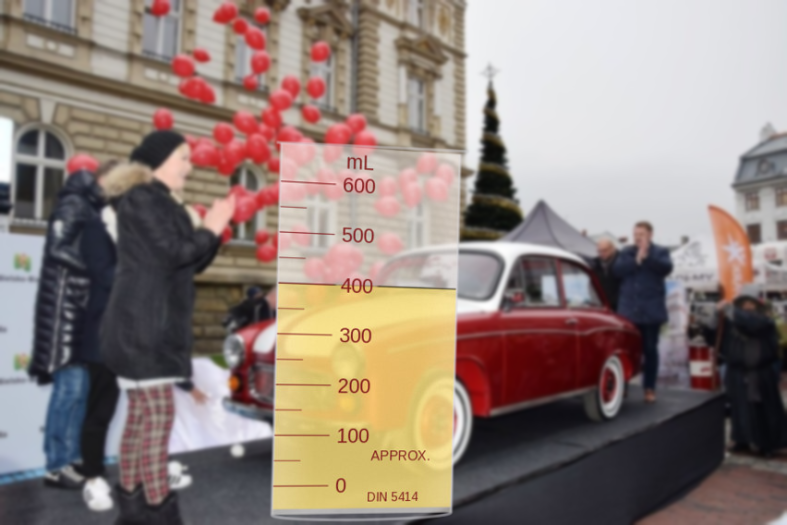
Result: 400 mL
